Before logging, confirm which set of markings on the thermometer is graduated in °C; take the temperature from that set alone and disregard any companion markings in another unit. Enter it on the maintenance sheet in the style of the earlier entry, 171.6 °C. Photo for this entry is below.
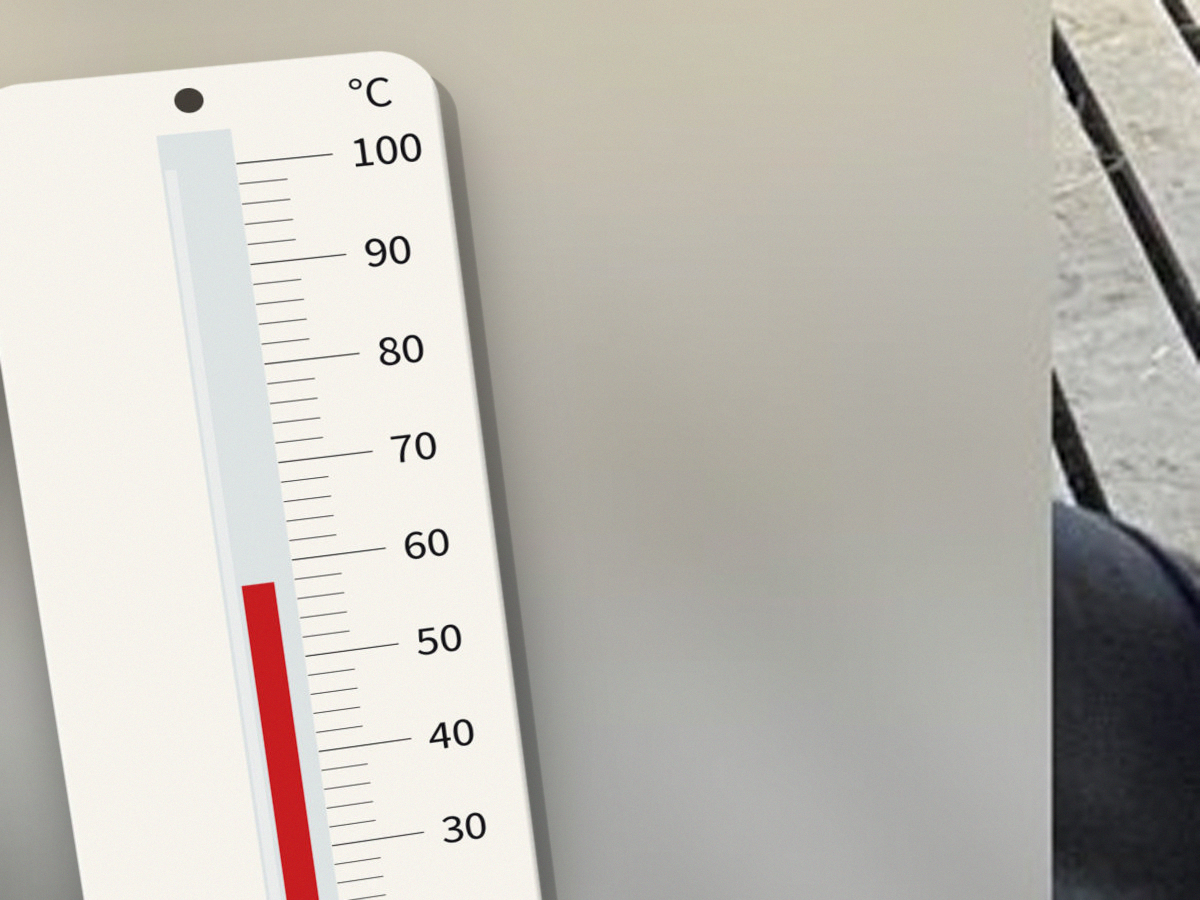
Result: 58 °C
